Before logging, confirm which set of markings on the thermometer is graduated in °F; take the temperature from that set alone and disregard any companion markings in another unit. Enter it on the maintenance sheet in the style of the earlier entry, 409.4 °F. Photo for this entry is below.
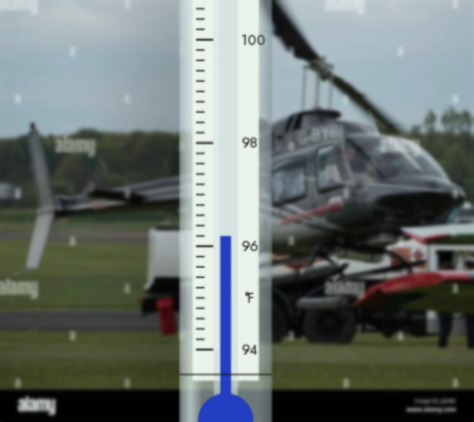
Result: 96.2 °F
